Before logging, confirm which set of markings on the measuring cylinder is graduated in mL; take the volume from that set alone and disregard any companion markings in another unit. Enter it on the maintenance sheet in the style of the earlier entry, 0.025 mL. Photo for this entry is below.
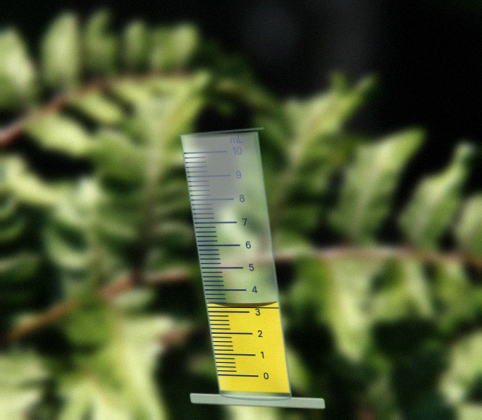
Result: 3.2 mL
